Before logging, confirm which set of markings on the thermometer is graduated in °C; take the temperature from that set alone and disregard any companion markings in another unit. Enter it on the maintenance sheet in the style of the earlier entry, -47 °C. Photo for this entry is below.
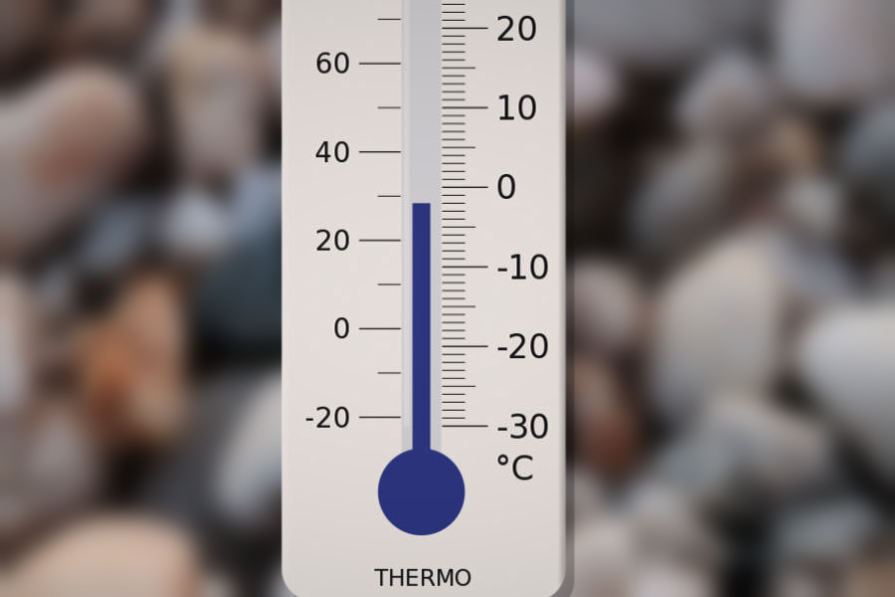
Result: -2 °C
